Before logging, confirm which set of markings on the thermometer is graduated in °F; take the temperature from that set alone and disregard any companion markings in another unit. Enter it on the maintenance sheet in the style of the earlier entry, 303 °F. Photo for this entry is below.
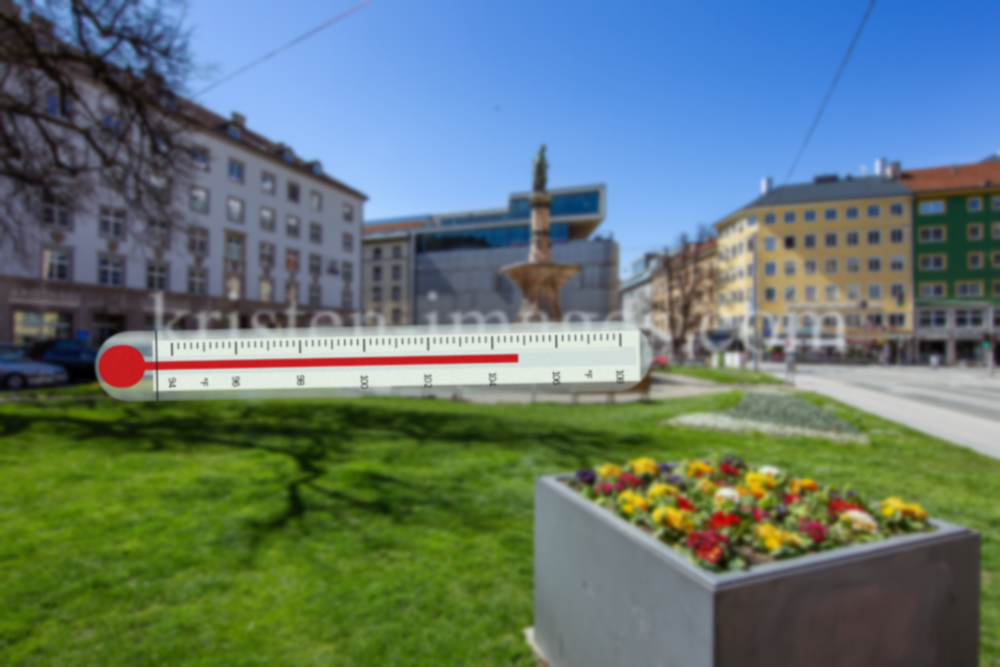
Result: 104.8 °F
